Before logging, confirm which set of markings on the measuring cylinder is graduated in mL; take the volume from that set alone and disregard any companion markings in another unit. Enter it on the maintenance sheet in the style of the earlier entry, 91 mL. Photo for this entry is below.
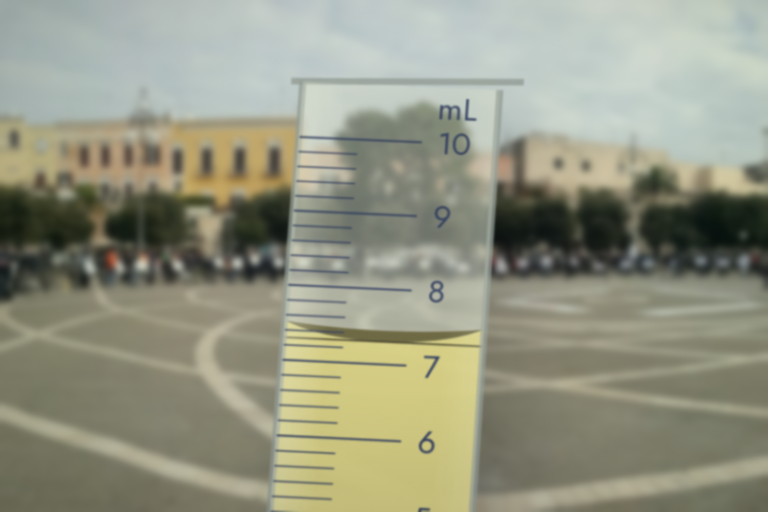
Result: 7.3 mL
